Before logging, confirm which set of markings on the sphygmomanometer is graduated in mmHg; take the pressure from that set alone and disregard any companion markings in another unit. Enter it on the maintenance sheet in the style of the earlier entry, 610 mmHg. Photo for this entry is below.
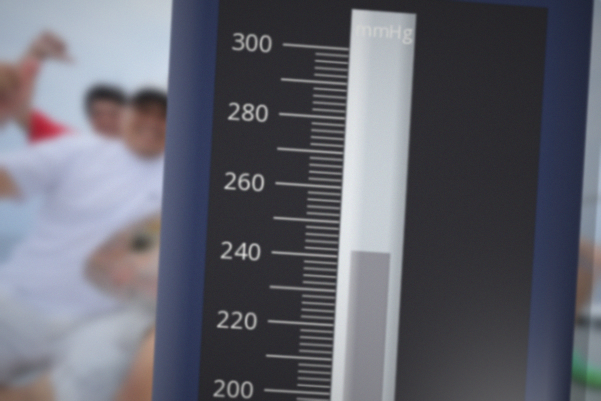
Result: 242 mmHg
